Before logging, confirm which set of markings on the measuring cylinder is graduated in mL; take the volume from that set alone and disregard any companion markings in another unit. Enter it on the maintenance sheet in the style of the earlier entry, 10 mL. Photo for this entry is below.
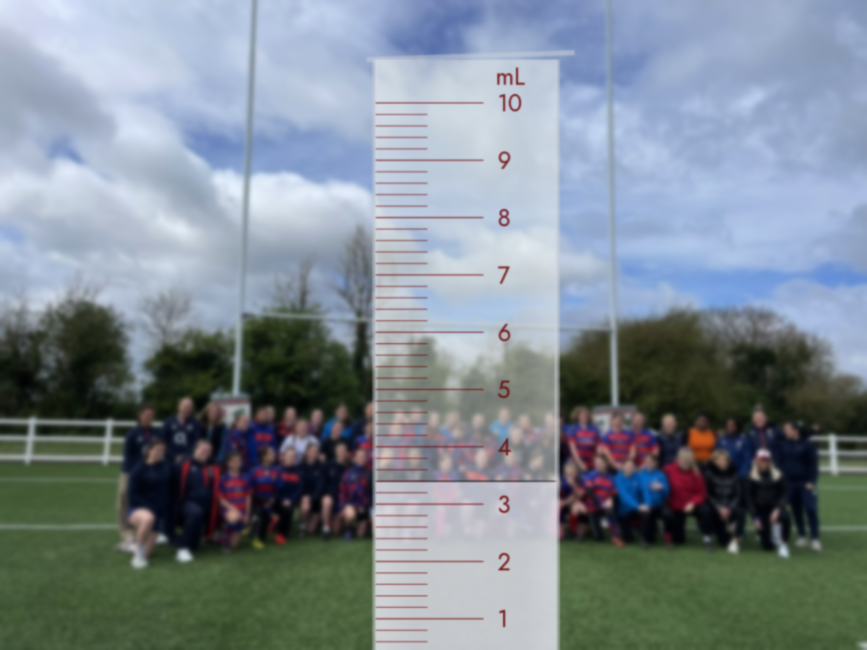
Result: 3.4 mL
